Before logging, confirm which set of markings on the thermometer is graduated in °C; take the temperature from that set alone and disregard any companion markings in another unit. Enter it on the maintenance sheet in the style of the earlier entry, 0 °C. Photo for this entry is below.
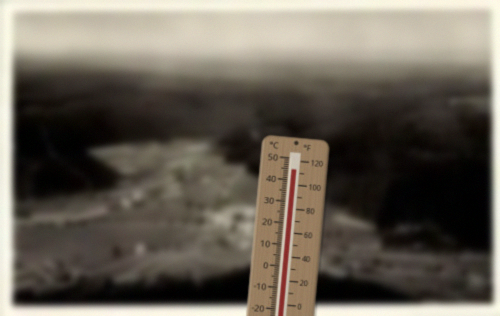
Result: 45 °C
